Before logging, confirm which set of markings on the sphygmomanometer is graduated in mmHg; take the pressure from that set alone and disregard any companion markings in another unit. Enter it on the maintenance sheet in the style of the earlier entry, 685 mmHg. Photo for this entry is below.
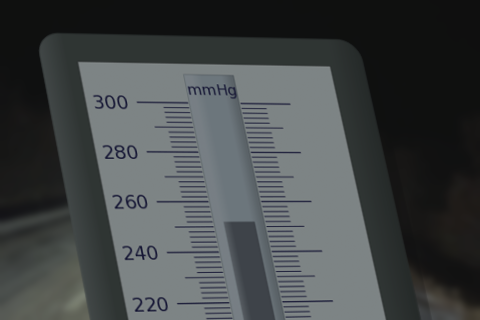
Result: 252 mmHg
